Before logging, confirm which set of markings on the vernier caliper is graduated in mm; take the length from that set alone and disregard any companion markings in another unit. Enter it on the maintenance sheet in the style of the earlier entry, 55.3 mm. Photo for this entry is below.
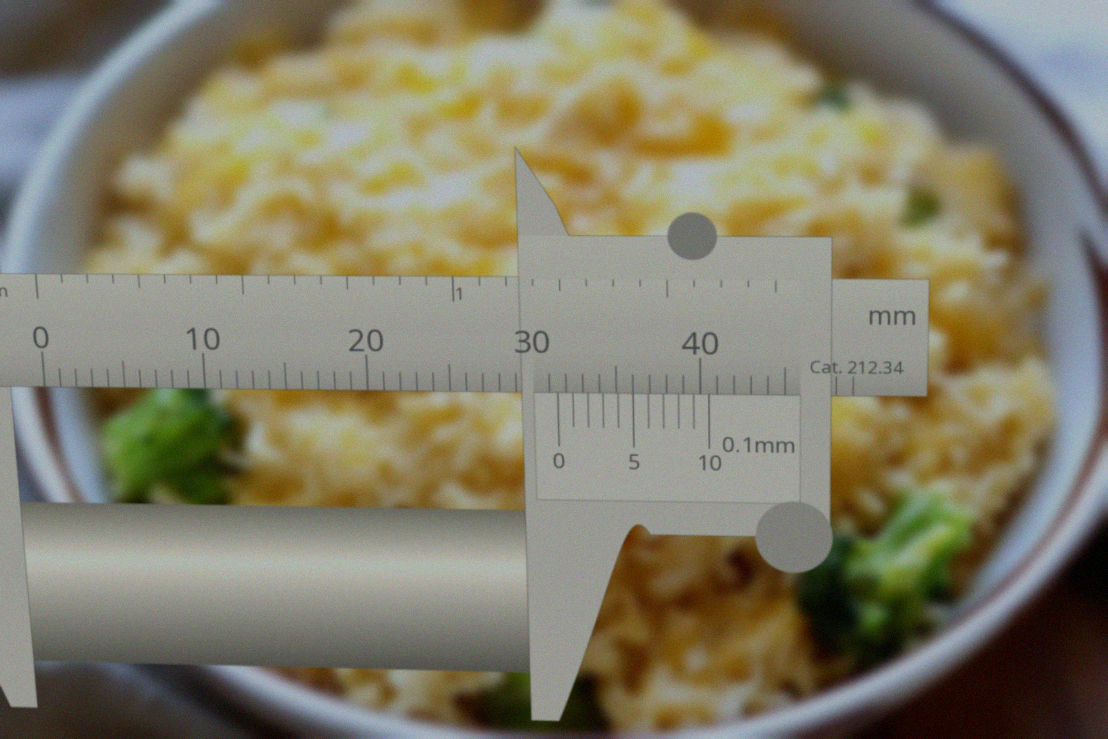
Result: 31.5 mm
